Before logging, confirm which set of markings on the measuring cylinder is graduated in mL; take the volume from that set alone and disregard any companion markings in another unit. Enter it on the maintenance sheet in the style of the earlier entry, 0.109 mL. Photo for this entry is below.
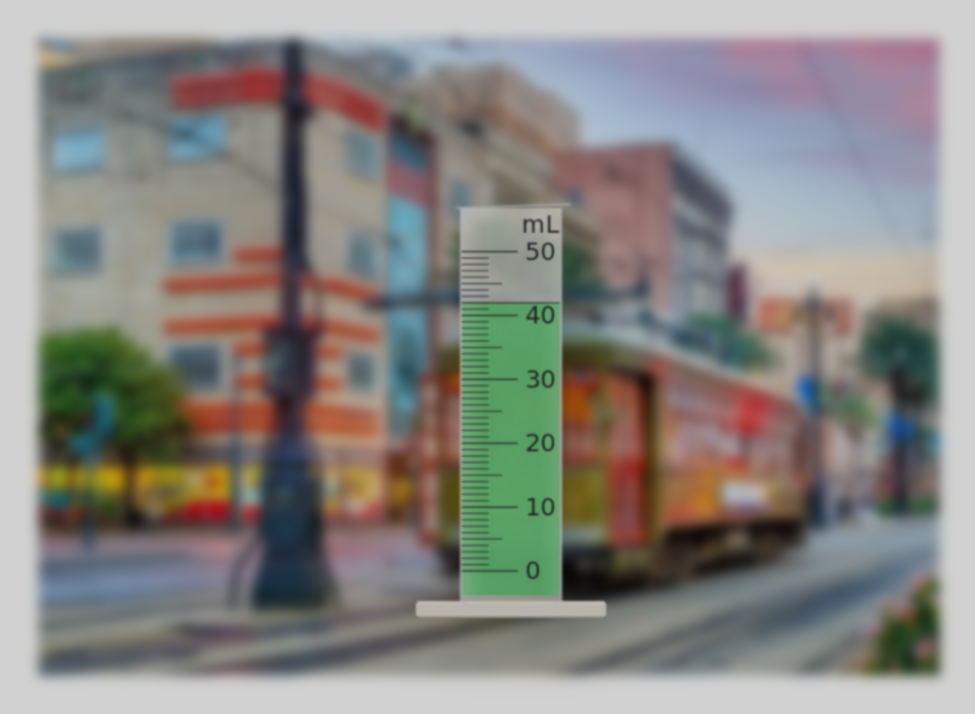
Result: 42 mL
